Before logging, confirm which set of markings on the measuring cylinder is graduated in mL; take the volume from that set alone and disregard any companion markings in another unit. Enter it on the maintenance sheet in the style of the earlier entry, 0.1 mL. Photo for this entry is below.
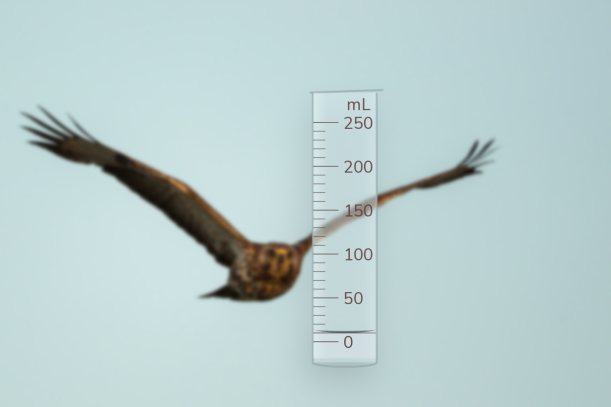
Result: 10 mL
